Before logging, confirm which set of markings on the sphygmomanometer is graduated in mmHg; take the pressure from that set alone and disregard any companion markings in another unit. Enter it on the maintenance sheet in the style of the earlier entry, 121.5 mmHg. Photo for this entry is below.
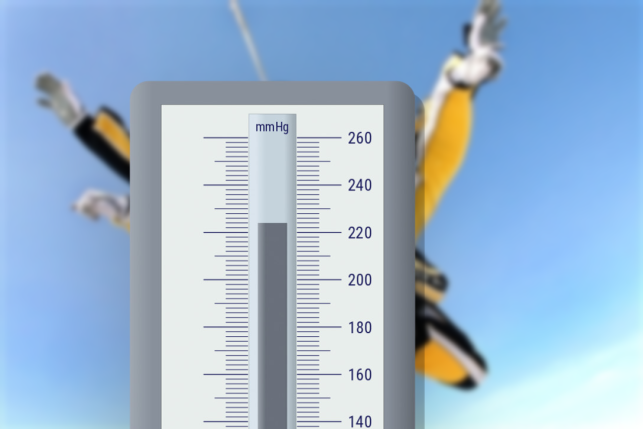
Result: 224 mmHg
